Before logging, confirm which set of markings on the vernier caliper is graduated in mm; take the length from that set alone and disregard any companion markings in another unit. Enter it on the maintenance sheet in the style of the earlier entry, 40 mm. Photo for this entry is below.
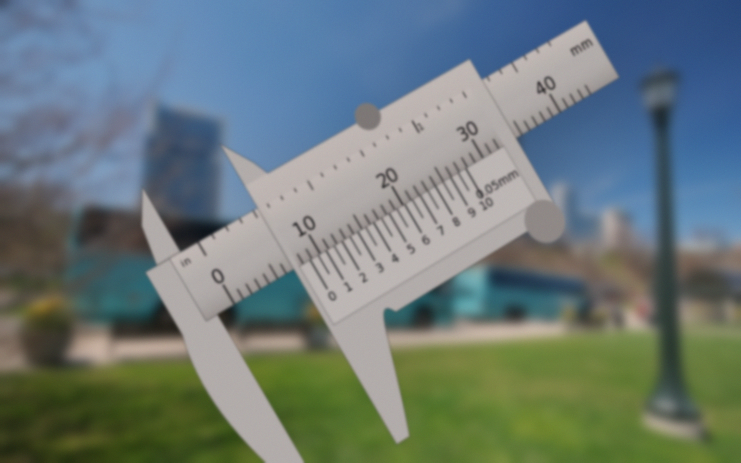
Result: 8.8 mm
